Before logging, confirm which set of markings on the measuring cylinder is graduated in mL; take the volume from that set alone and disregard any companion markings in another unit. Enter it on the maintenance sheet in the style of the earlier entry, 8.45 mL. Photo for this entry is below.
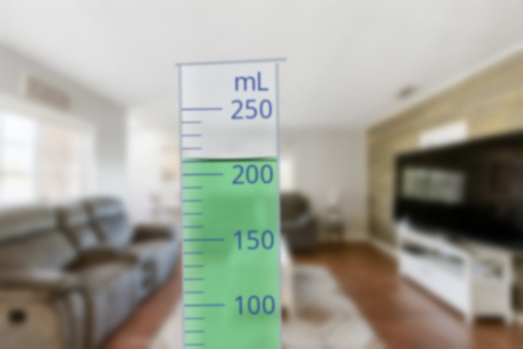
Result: 210 mL
